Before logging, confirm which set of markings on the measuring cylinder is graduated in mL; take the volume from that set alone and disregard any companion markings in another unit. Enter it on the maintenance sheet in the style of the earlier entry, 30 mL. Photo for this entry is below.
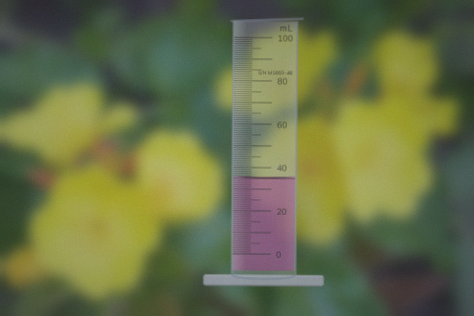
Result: 35 mL
